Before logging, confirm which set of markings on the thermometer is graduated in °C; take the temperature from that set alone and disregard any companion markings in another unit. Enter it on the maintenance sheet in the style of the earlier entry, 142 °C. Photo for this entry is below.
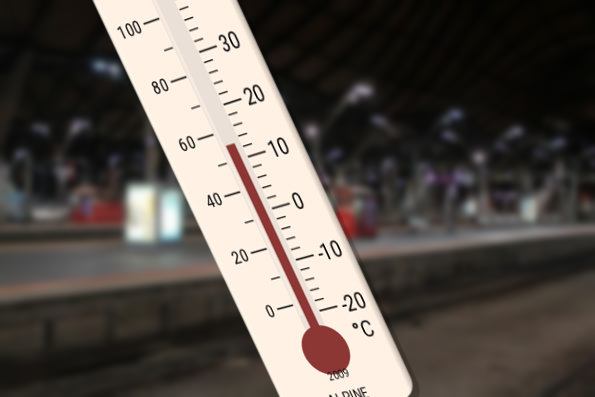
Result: 13 °C
